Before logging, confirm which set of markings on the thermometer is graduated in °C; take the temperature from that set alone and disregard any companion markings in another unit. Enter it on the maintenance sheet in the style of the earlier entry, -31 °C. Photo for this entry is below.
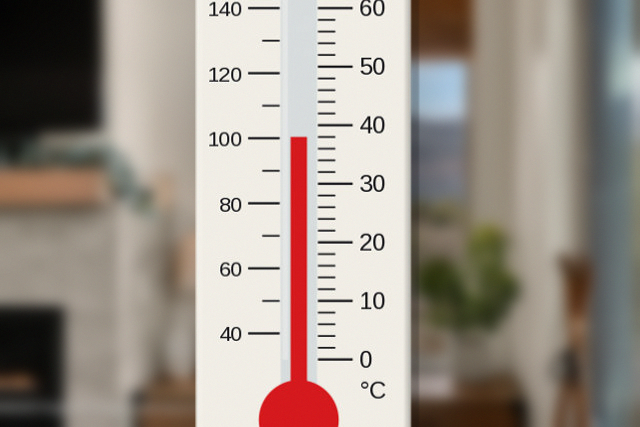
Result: 38 °C
